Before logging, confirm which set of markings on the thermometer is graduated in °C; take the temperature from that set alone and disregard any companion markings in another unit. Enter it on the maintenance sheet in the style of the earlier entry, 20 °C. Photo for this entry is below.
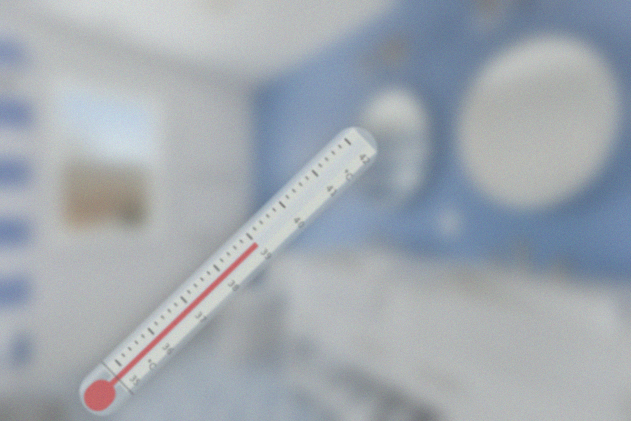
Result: 39 °C
